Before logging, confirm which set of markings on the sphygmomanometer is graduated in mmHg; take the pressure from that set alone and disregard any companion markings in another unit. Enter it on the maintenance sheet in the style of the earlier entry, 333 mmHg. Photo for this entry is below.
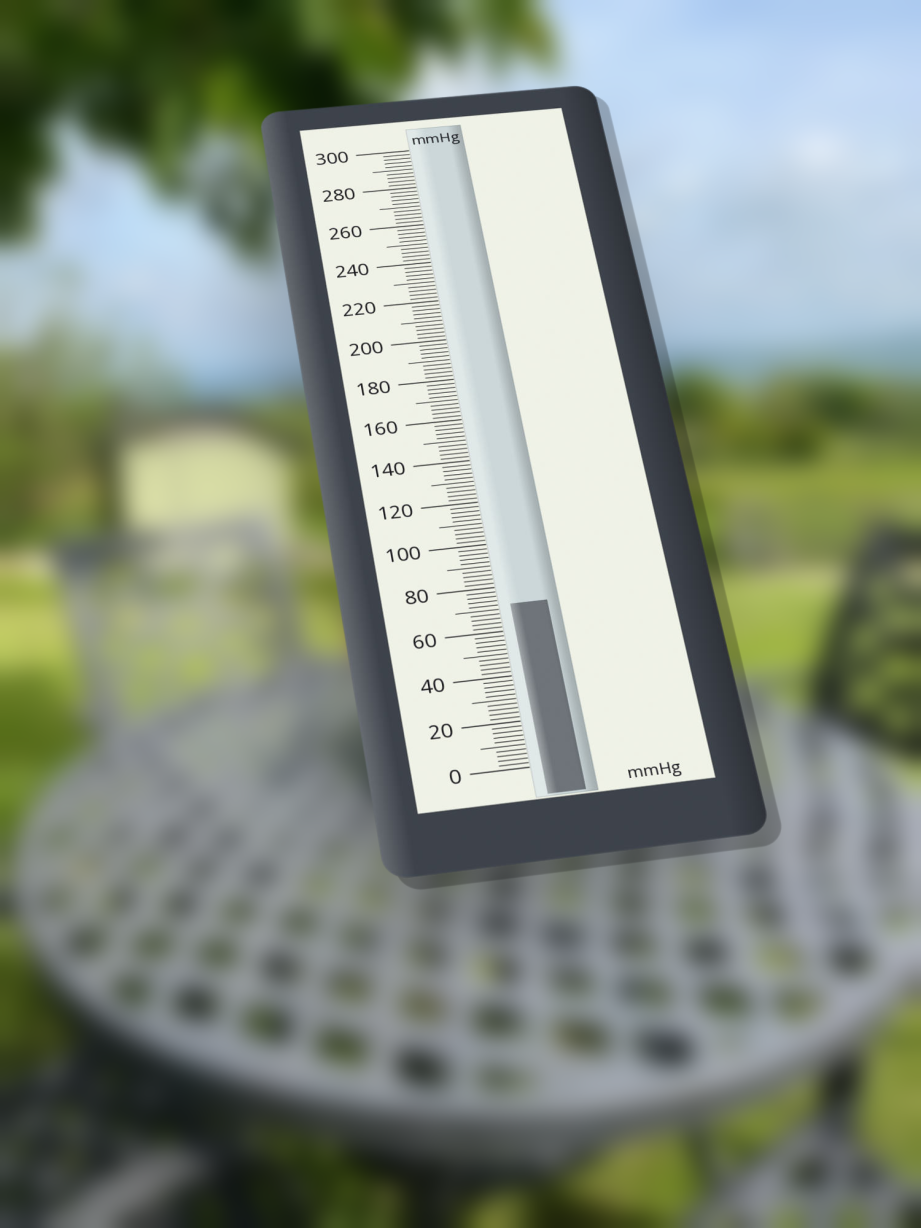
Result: 72 mmHg
